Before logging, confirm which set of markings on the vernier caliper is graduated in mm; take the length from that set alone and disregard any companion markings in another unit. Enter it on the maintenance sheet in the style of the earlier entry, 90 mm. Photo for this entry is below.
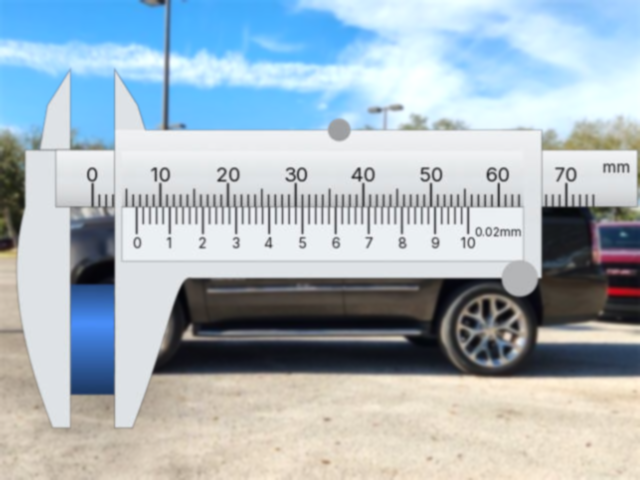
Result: 6.5 mm
